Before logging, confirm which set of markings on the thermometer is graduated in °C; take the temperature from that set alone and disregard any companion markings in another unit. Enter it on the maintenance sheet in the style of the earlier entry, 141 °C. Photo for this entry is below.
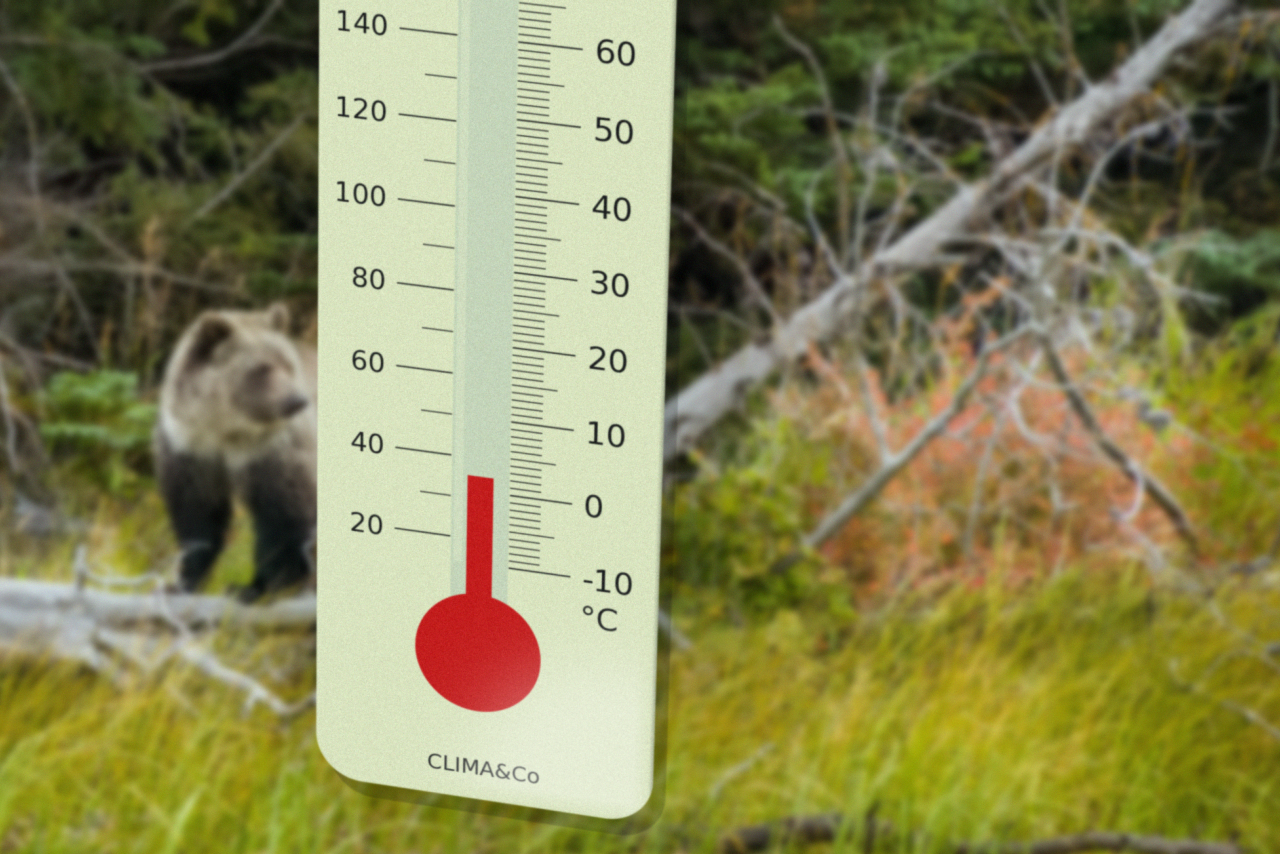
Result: 2 °C
